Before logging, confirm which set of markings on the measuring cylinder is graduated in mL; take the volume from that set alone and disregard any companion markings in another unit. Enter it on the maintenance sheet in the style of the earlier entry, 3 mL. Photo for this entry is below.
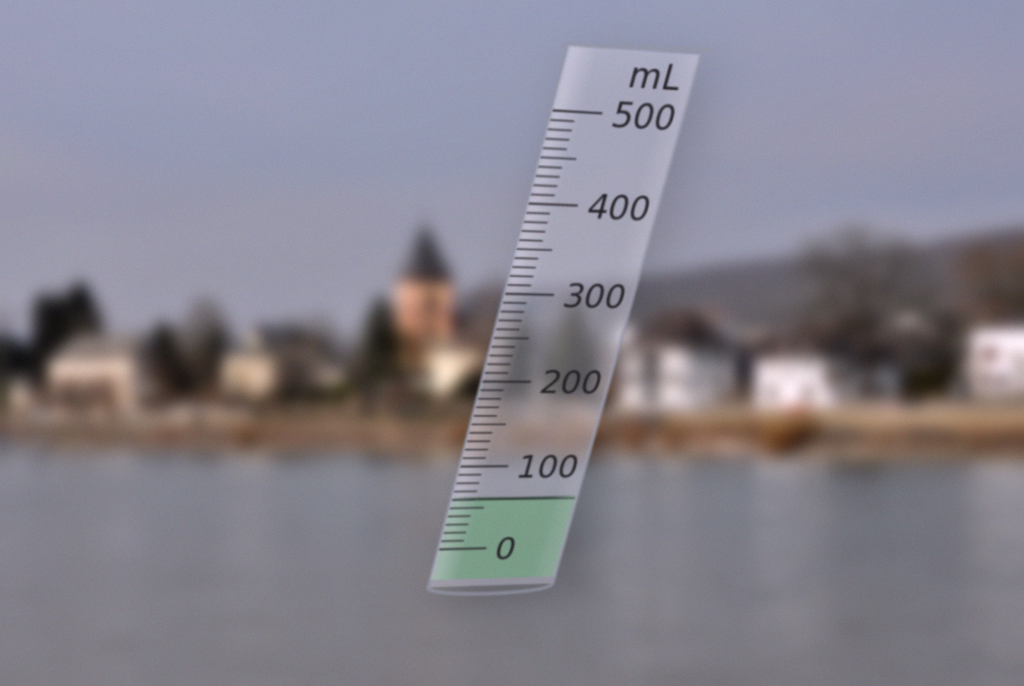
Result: 60 mL
